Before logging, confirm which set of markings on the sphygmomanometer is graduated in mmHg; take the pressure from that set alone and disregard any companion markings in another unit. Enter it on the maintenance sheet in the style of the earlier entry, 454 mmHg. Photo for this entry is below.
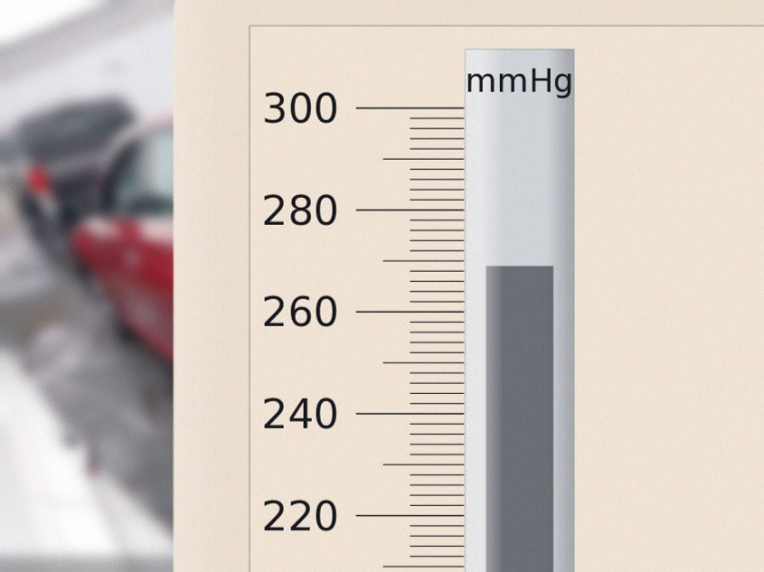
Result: 269 mmHg
